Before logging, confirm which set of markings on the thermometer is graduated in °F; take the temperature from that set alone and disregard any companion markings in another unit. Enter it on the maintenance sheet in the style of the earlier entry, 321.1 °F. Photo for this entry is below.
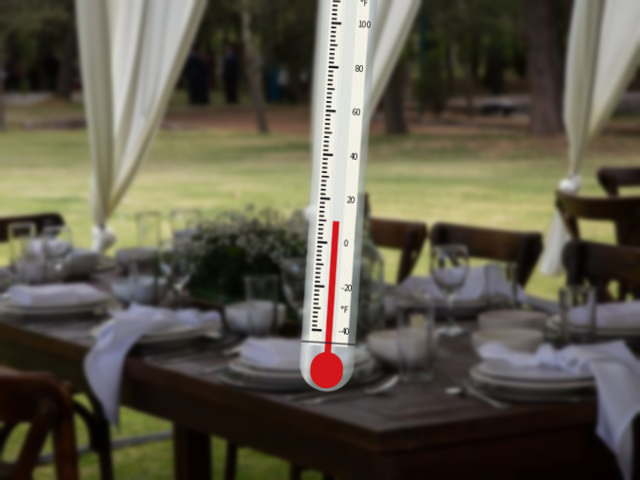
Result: 10 °F
